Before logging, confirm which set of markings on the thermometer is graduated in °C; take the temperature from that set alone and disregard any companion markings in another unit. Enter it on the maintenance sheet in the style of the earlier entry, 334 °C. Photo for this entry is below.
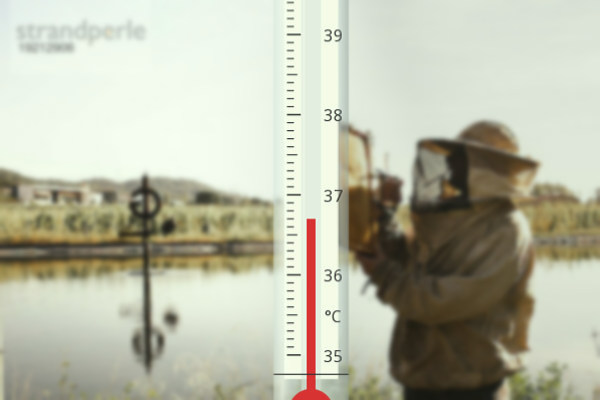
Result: 36.7 °C
